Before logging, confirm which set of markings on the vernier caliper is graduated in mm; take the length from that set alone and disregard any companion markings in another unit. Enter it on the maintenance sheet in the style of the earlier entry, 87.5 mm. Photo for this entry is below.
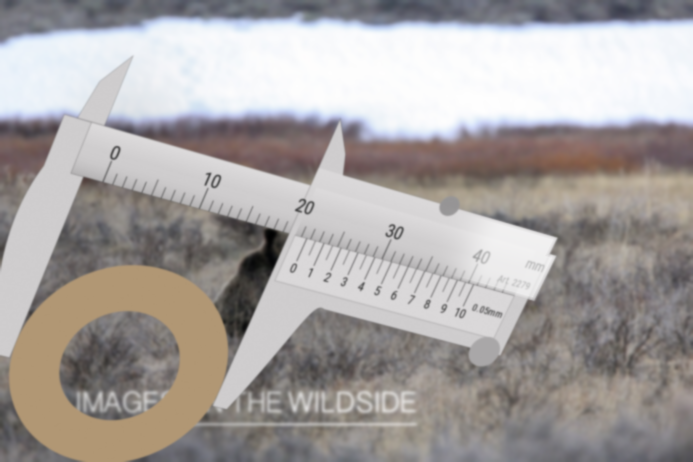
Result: 21.6 mm
